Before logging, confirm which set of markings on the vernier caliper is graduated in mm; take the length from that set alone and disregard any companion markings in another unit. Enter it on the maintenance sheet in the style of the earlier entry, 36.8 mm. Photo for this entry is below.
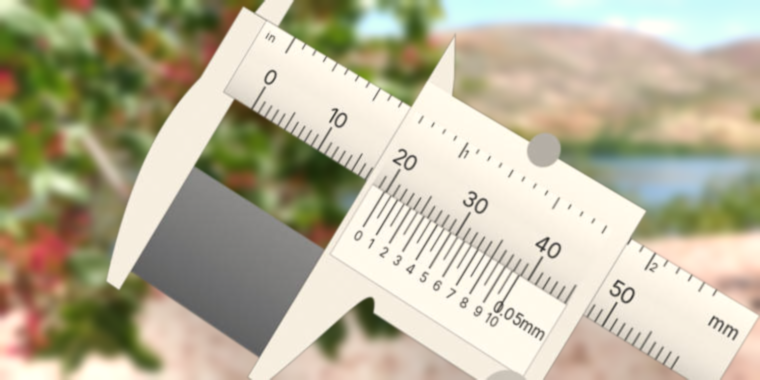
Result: 19.8 mm
